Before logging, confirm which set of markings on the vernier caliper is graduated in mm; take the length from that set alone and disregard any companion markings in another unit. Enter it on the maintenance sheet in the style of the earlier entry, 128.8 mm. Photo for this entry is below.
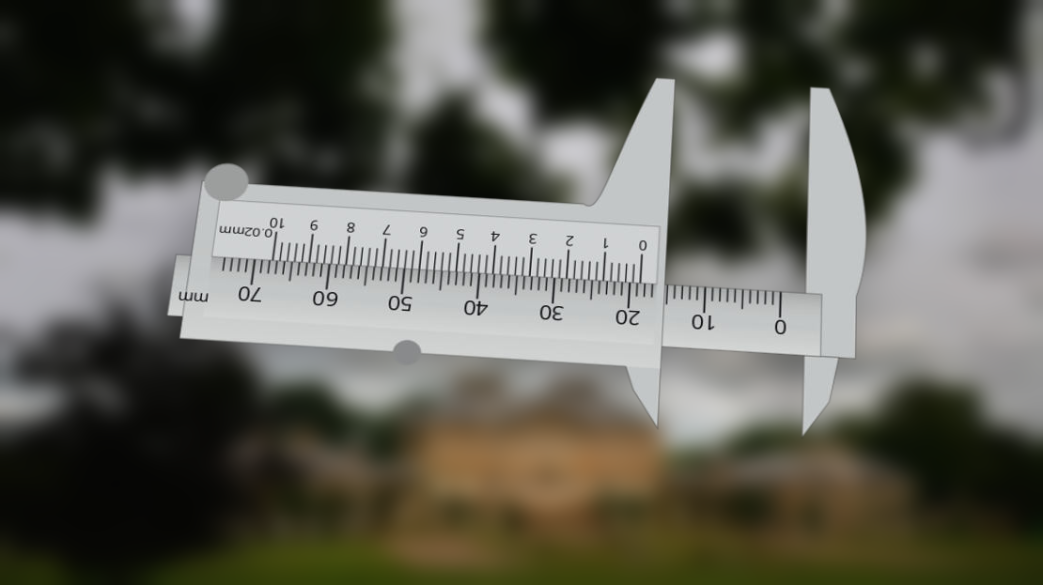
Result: 18.6 mm
